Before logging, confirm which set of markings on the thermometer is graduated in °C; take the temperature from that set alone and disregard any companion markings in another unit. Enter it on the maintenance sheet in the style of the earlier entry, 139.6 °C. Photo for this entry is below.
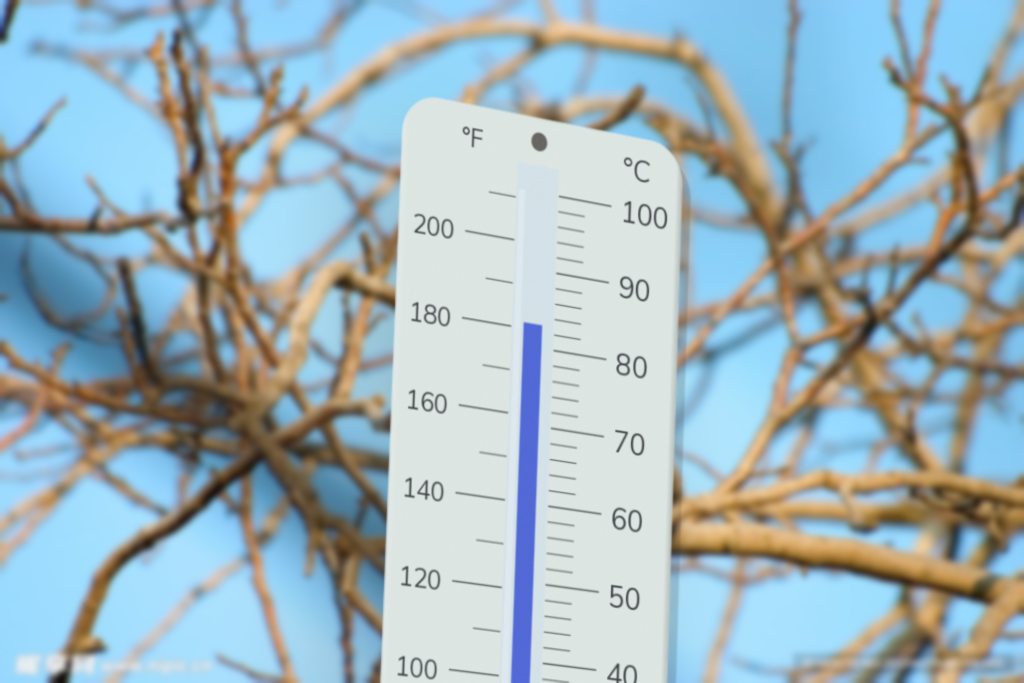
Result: 83 °C
